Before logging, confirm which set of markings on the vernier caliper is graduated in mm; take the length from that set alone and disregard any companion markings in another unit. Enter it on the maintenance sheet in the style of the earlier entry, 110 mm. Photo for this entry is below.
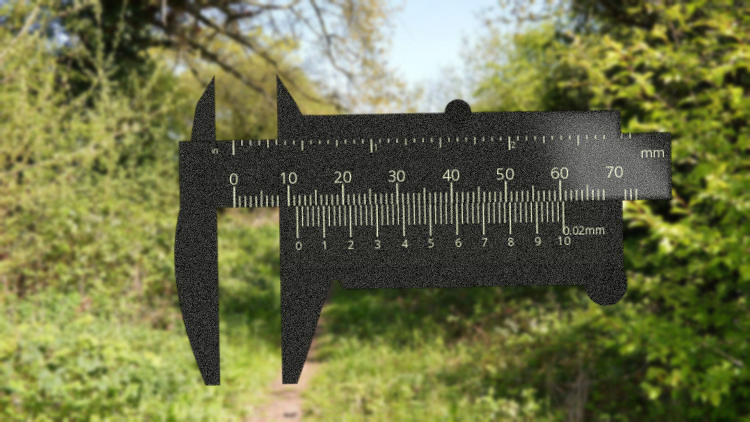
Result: 11.5 mm
